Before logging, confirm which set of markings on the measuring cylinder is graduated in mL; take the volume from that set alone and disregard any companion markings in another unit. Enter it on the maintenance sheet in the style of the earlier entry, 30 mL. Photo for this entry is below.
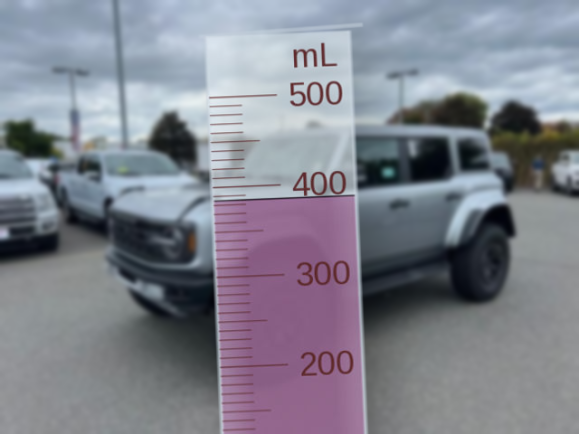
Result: 385 mL
